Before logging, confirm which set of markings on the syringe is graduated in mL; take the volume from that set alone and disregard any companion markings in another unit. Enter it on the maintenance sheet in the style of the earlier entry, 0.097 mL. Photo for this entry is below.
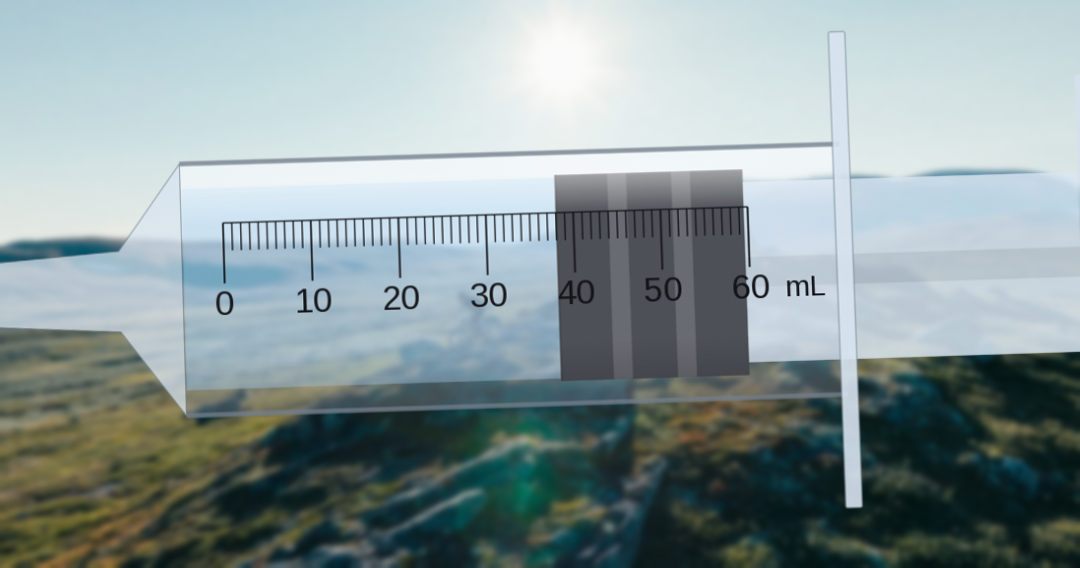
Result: 38 mL
